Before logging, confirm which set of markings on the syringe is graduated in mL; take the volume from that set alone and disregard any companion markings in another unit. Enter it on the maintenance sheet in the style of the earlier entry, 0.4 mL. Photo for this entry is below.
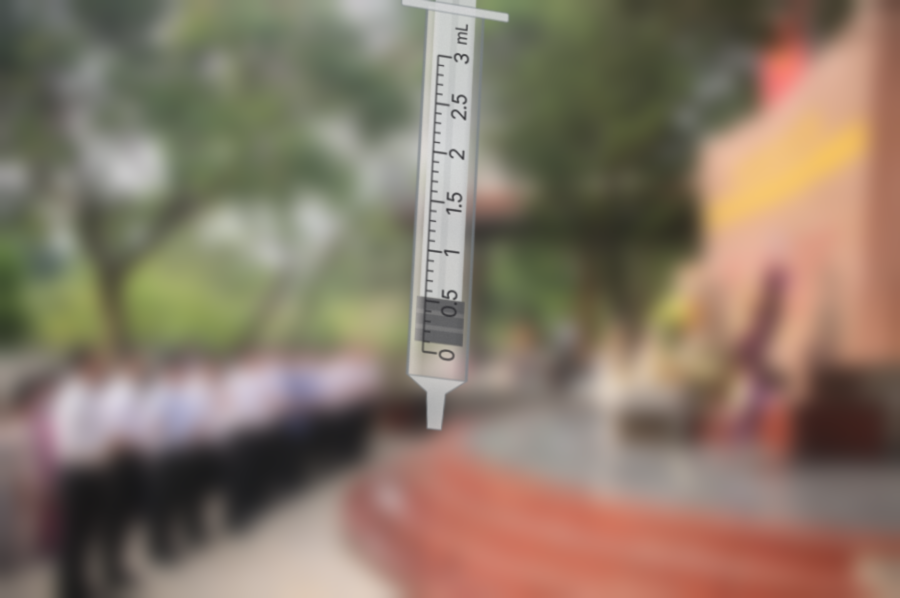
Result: 0.1 mL
